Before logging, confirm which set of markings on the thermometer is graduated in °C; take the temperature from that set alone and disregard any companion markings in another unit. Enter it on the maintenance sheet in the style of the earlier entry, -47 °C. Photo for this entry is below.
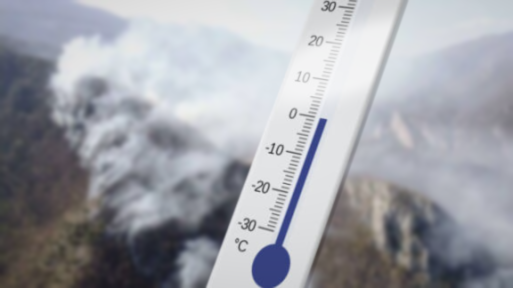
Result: 0 °C
